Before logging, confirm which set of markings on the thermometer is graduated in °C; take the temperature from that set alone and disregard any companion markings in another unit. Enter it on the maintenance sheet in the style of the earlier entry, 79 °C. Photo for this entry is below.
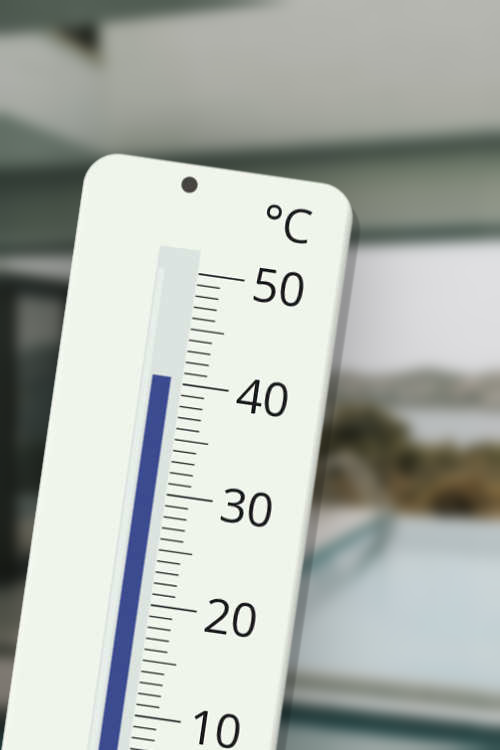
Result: 40.5 °C
